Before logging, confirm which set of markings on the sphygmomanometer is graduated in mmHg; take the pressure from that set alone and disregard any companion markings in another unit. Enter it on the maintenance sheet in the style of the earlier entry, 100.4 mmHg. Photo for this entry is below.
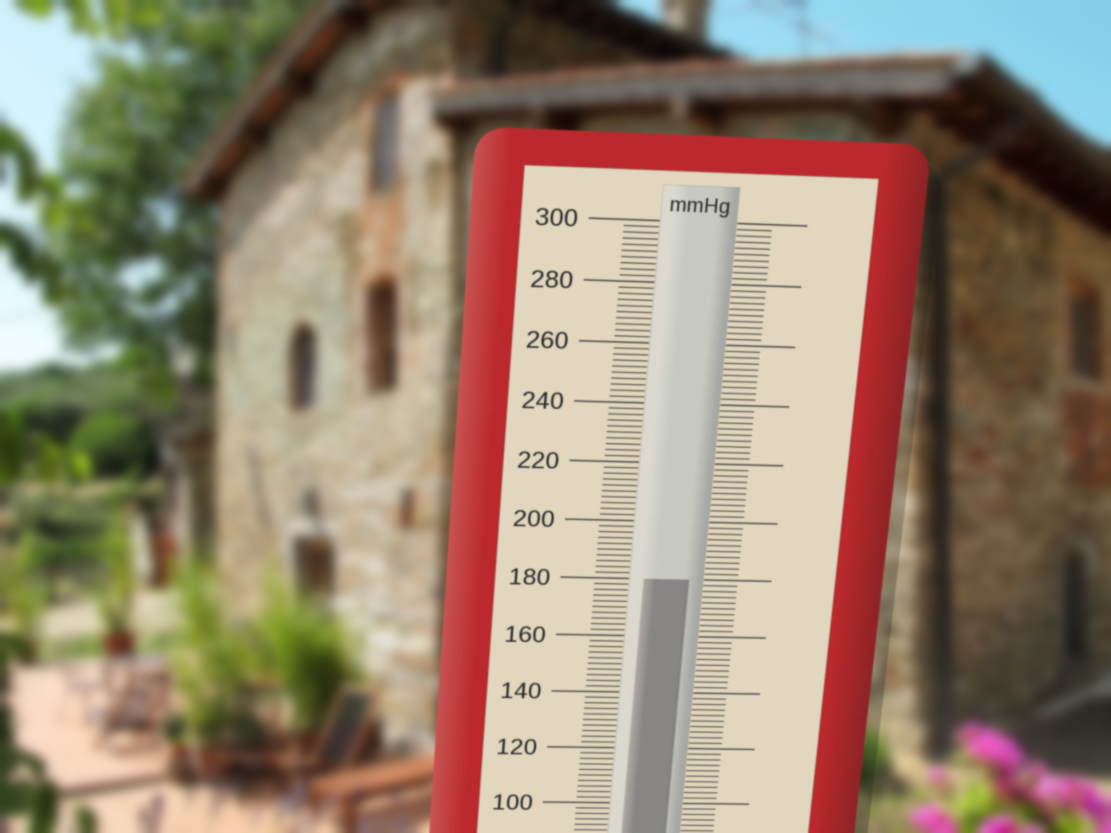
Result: 180 mmHg
